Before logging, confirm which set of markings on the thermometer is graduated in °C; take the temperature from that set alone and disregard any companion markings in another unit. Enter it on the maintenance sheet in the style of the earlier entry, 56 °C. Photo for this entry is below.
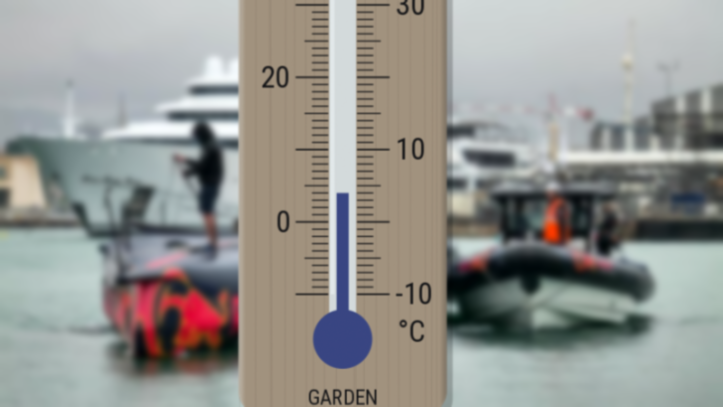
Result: 4 °C
